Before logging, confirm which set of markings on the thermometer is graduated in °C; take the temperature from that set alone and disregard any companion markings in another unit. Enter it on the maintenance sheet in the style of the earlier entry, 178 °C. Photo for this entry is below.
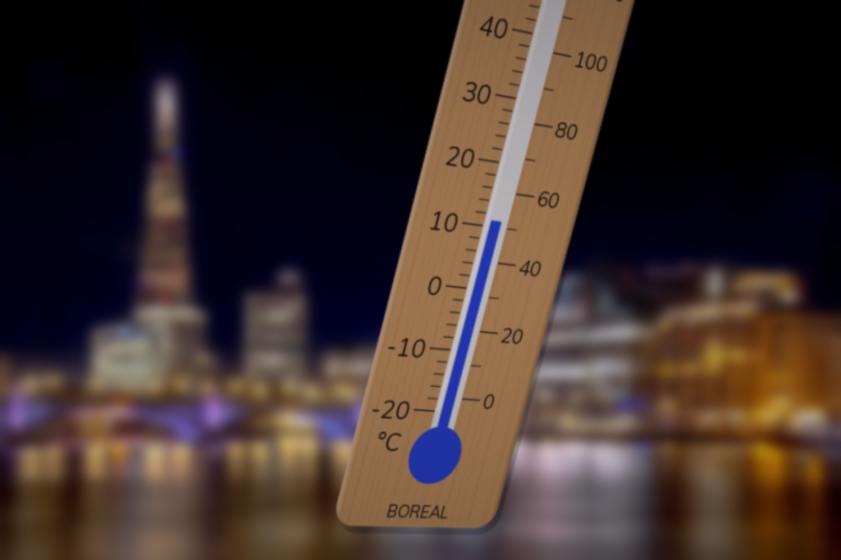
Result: 11 °C
